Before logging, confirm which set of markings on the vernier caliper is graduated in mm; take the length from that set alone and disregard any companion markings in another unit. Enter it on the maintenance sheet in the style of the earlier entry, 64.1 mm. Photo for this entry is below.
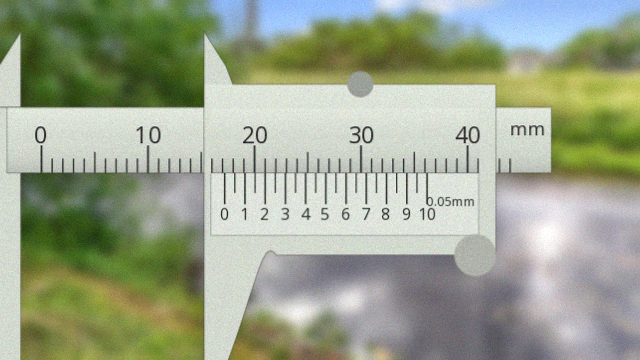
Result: 17.2 mm
